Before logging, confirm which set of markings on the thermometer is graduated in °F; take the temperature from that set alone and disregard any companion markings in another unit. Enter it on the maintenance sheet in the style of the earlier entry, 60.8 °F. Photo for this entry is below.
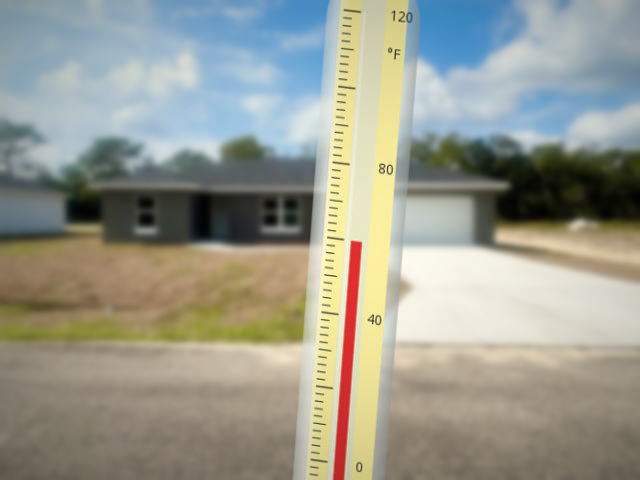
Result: 60 °F
